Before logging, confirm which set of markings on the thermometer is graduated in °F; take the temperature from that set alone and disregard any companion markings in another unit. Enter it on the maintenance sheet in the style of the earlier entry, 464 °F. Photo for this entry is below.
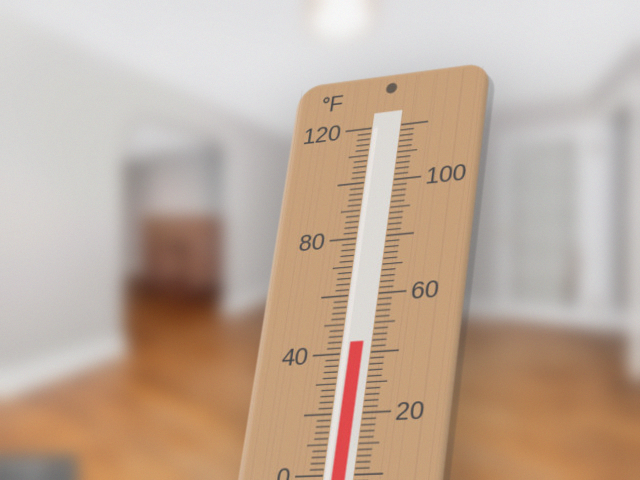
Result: 44 °F
